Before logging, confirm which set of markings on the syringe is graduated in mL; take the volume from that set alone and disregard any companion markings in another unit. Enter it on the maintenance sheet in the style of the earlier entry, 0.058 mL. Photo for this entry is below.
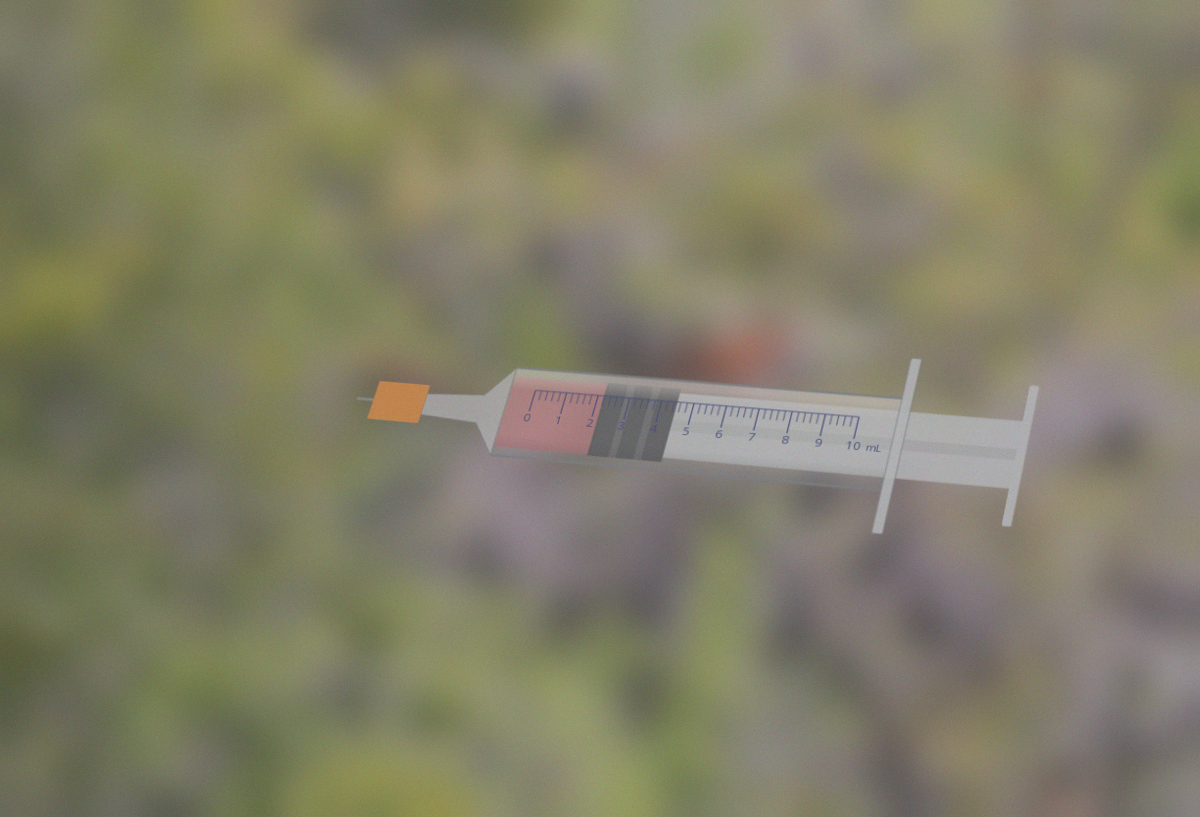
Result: 2.2 mL
